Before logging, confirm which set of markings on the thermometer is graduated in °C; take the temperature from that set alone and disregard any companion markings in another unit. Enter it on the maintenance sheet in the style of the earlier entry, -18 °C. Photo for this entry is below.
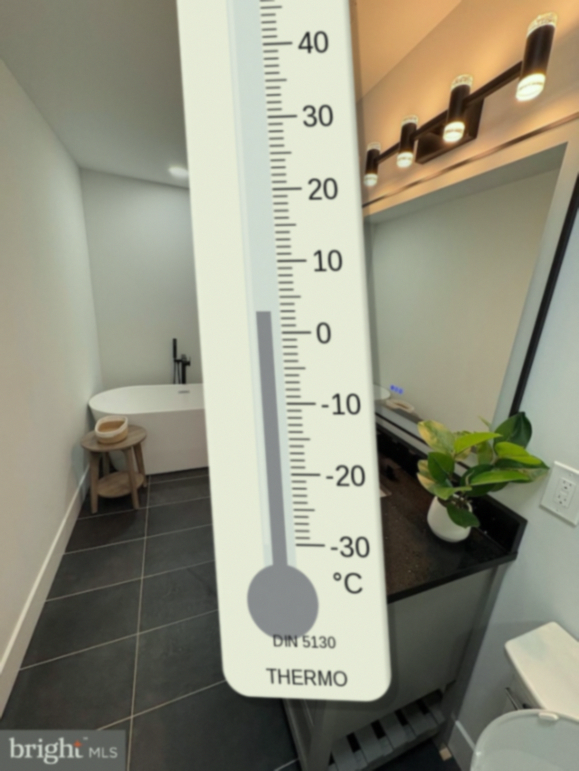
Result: 3 °C
